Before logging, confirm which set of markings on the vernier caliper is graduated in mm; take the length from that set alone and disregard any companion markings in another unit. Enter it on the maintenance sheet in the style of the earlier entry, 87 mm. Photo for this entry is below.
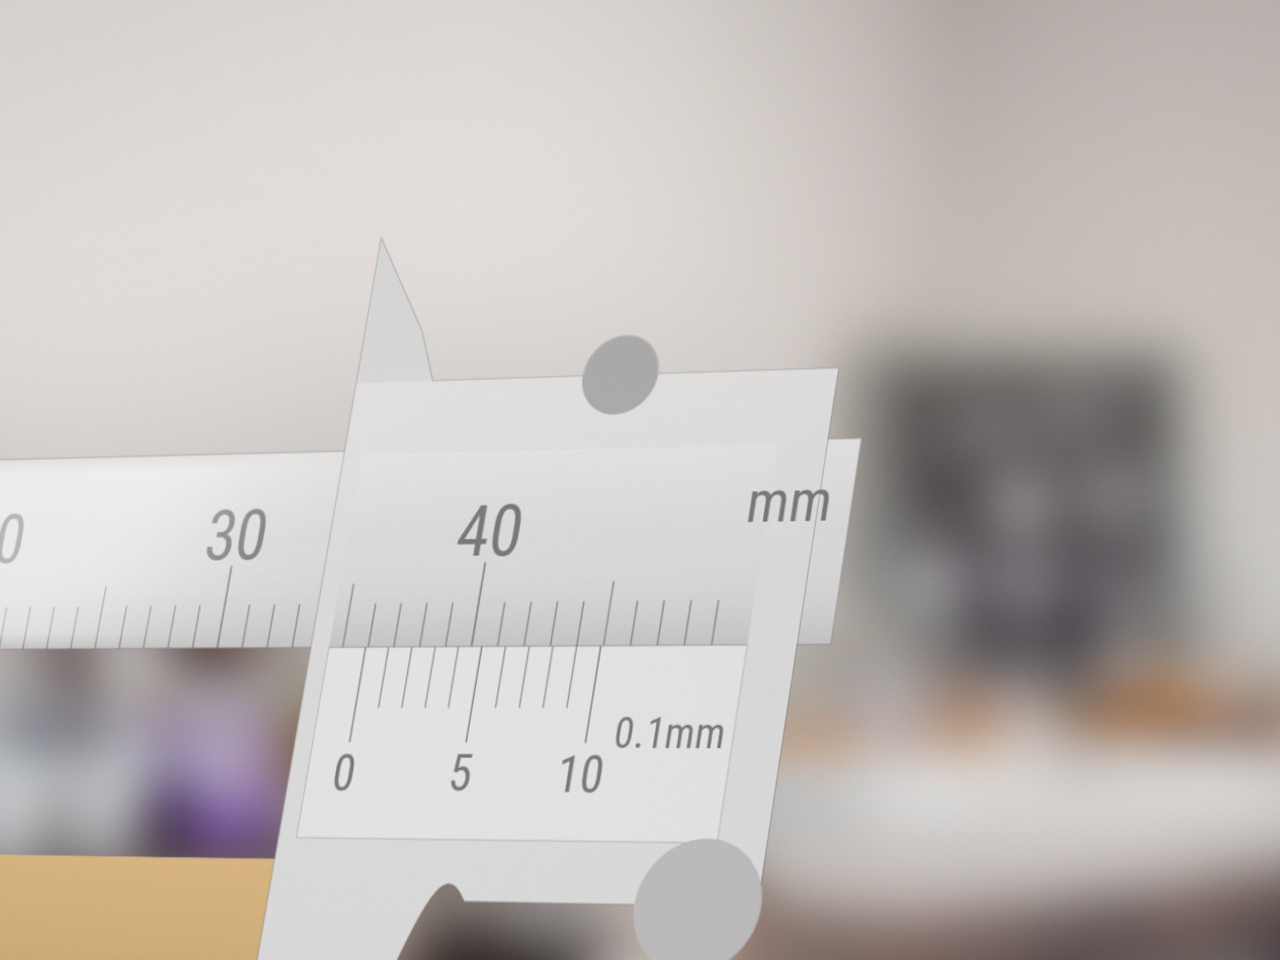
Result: 35.9 mm
